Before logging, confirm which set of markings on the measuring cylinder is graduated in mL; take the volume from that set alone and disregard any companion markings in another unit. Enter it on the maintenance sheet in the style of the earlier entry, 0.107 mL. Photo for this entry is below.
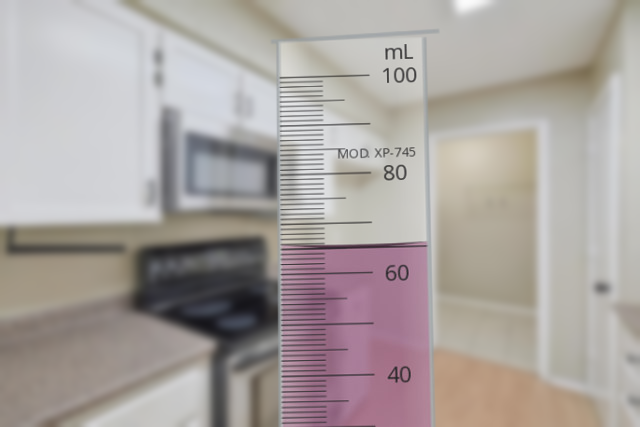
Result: 65 mL
